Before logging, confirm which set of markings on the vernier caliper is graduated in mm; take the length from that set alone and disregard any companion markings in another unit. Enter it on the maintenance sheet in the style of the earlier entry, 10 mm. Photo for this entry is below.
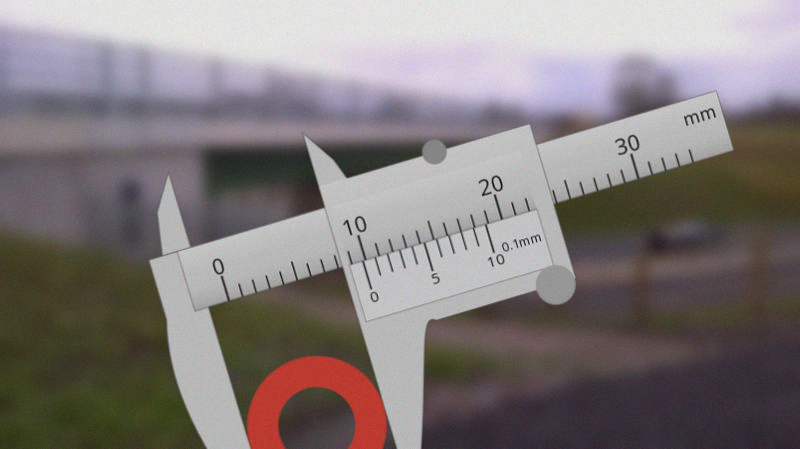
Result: 9.8 mm
